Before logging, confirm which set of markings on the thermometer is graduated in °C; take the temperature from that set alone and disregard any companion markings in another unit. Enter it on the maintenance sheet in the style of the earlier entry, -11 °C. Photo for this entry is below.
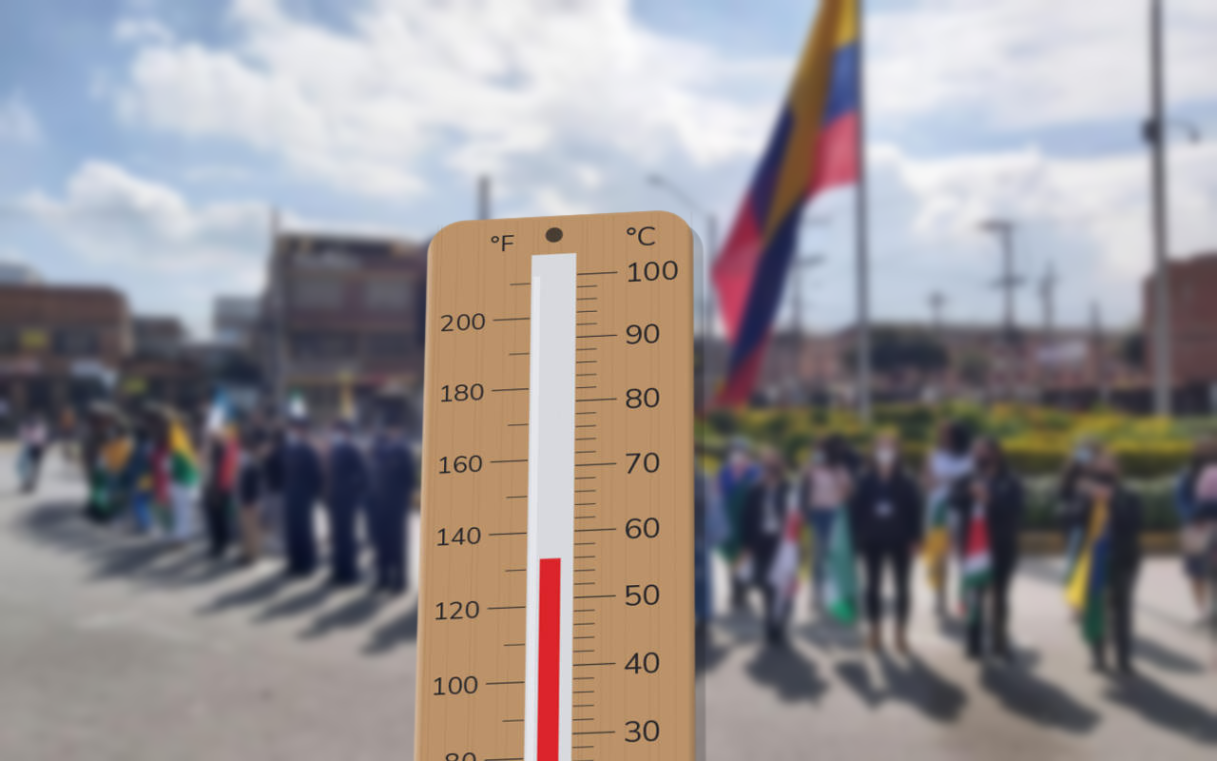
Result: 56 °C
